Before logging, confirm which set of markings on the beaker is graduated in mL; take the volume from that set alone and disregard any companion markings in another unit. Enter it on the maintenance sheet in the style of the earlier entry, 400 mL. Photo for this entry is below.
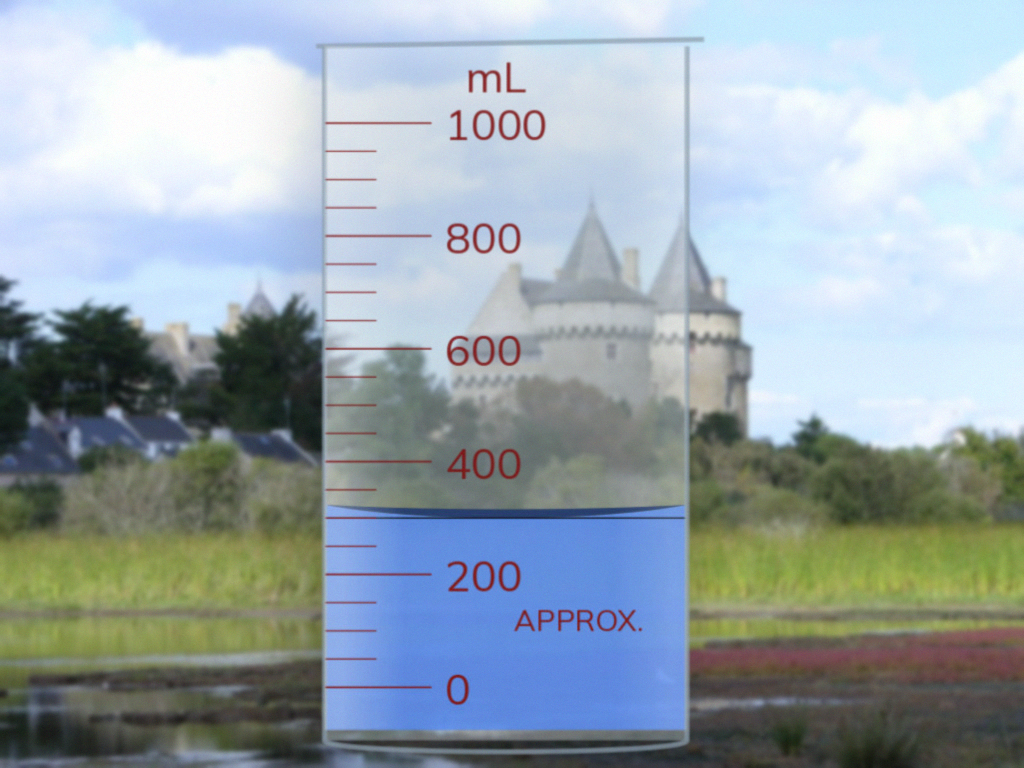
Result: 300 mL
